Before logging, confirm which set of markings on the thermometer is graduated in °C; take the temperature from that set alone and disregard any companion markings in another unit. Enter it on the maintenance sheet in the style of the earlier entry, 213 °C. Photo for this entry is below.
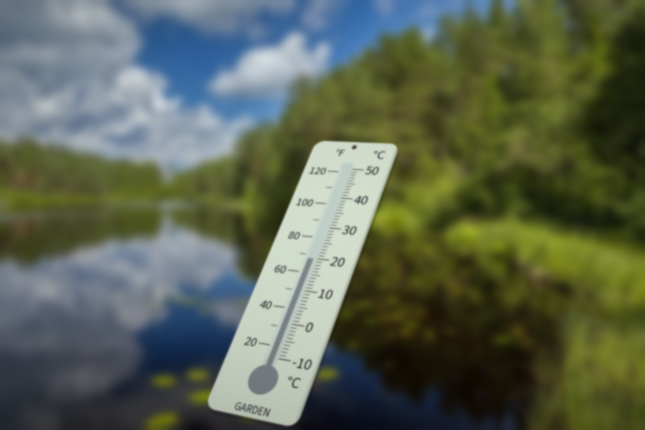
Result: 20 °C
